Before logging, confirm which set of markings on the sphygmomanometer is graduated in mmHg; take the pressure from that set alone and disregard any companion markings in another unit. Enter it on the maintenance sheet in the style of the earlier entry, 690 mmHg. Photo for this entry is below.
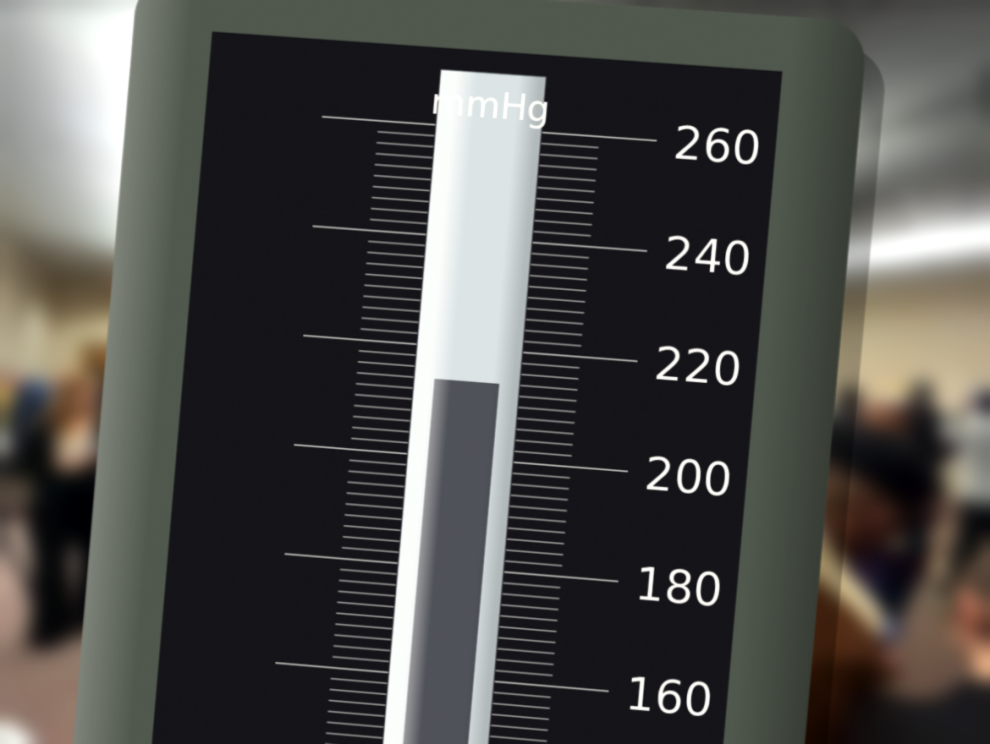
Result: 214 mmHg
